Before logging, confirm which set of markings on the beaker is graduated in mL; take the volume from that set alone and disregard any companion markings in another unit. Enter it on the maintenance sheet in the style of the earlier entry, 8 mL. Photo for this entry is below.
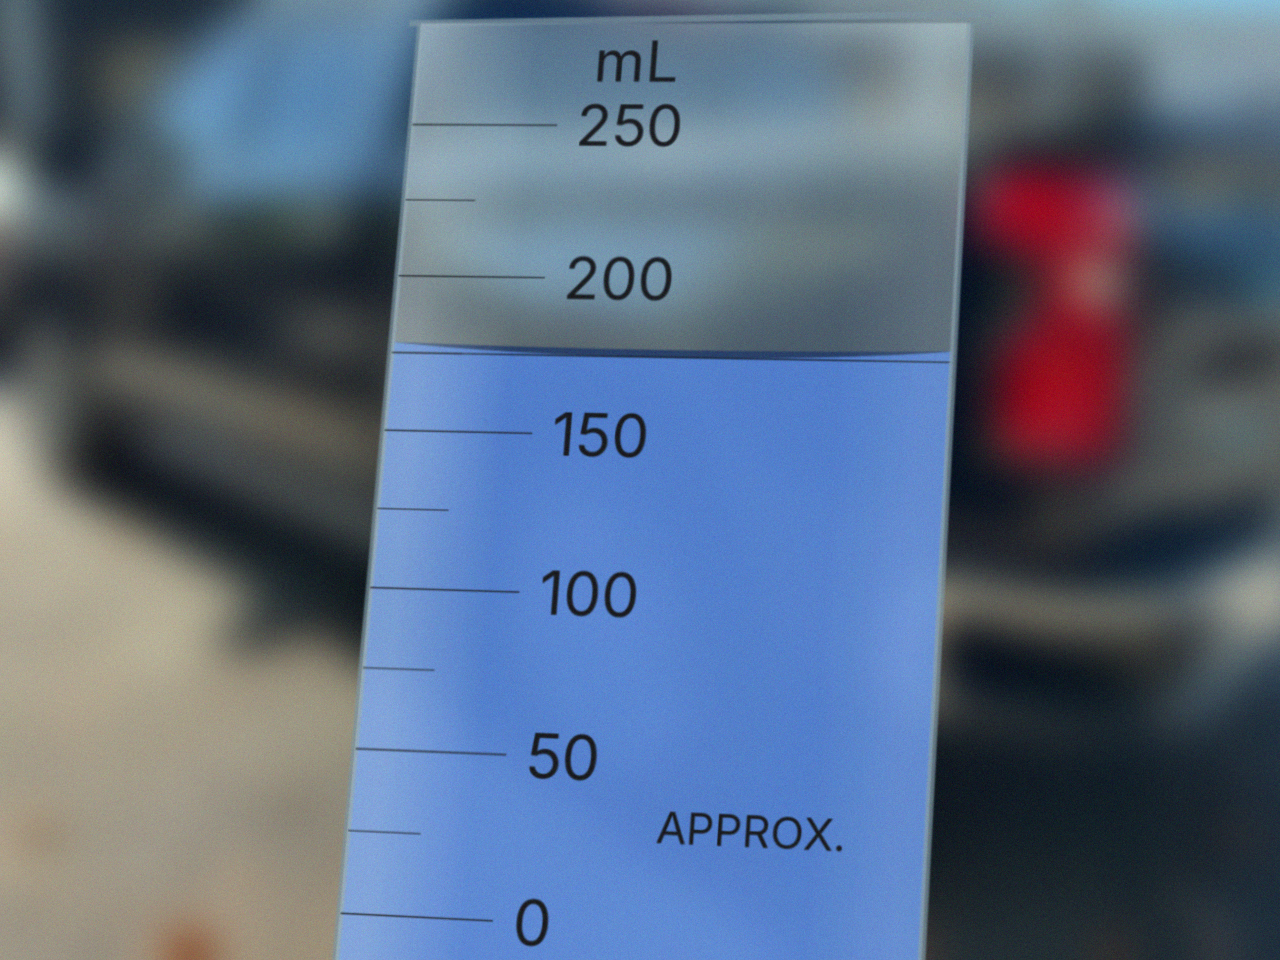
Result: 175 mL
